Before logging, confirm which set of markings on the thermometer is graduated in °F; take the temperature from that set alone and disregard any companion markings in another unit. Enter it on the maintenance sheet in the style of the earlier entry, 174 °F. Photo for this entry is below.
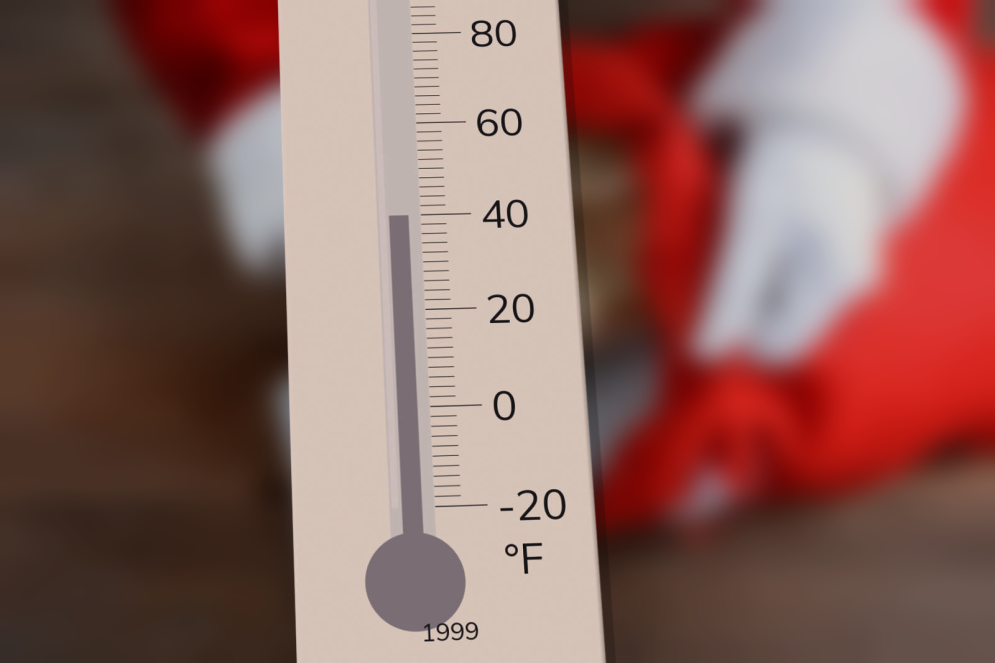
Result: 40 °F
